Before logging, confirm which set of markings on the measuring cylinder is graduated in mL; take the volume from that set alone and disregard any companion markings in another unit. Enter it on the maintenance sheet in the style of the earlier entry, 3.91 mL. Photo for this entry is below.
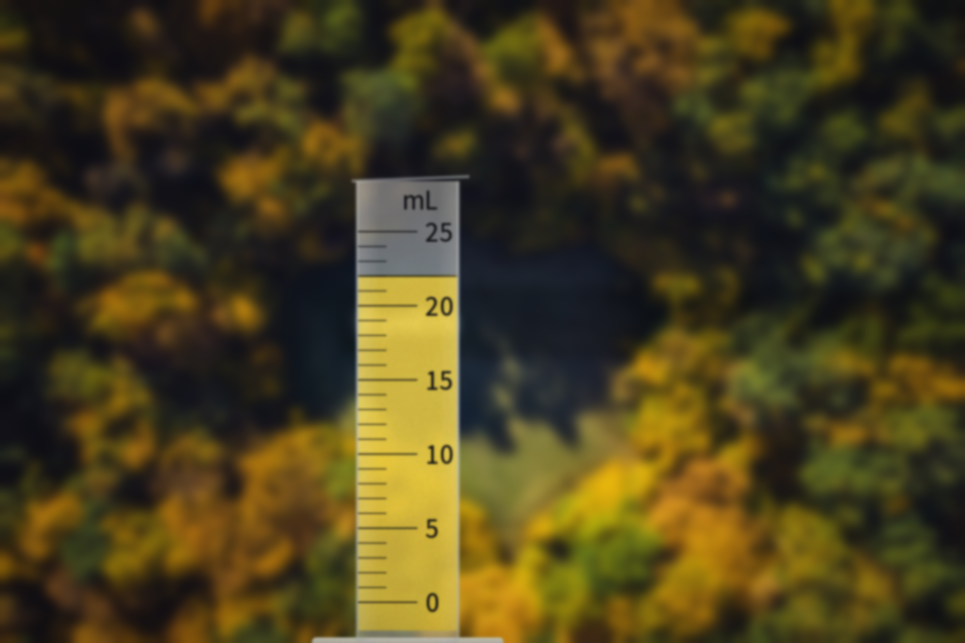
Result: 22 mL
